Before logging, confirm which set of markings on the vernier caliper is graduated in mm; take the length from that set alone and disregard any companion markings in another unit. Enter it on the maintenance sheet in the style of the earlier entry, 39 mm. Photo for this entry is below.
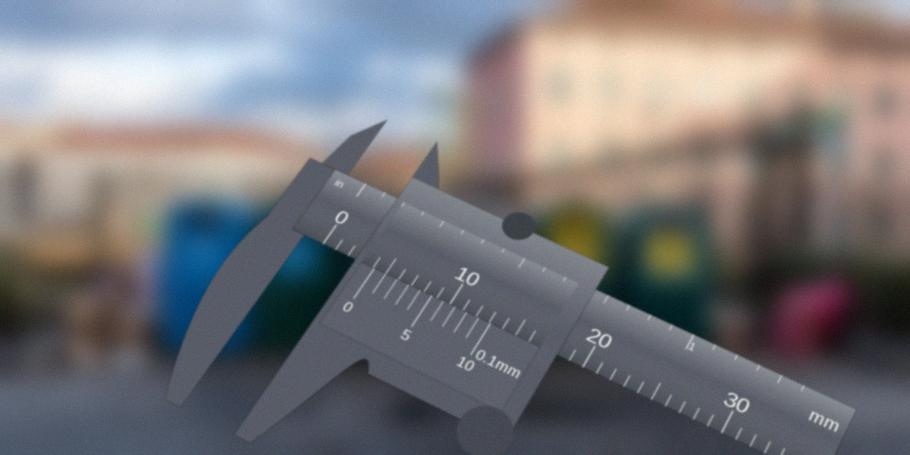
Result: 4.1 mm
